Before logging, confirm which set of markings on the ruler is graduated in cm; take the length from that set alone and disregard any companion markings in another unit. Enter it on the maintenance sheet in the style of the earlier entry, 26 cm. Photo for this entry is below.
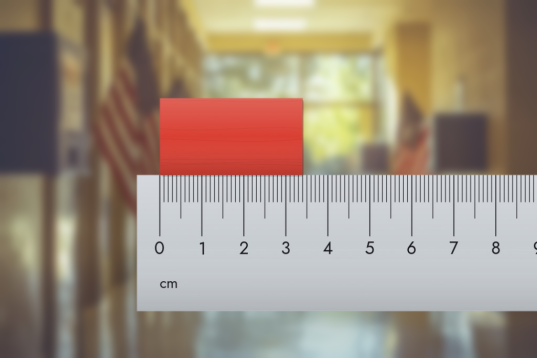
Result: 3.4 cm
